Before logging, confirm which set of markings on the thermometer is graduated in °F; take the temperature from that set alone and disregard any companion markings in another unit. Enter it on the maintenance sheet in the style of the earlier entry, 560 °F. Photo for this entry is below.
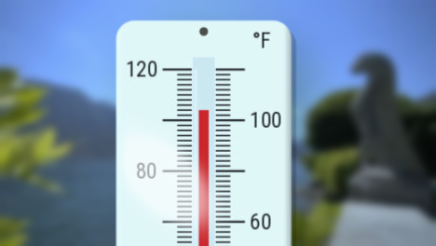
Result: 104 °F
